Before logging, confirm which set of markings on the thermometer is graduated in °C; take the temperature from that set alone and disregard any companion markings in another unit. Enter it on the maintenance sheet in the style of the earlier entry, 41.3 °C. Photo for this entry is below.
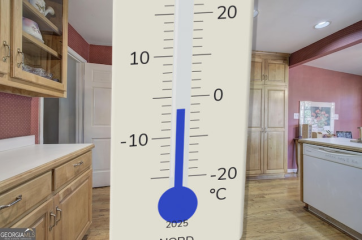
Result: -3 °C
